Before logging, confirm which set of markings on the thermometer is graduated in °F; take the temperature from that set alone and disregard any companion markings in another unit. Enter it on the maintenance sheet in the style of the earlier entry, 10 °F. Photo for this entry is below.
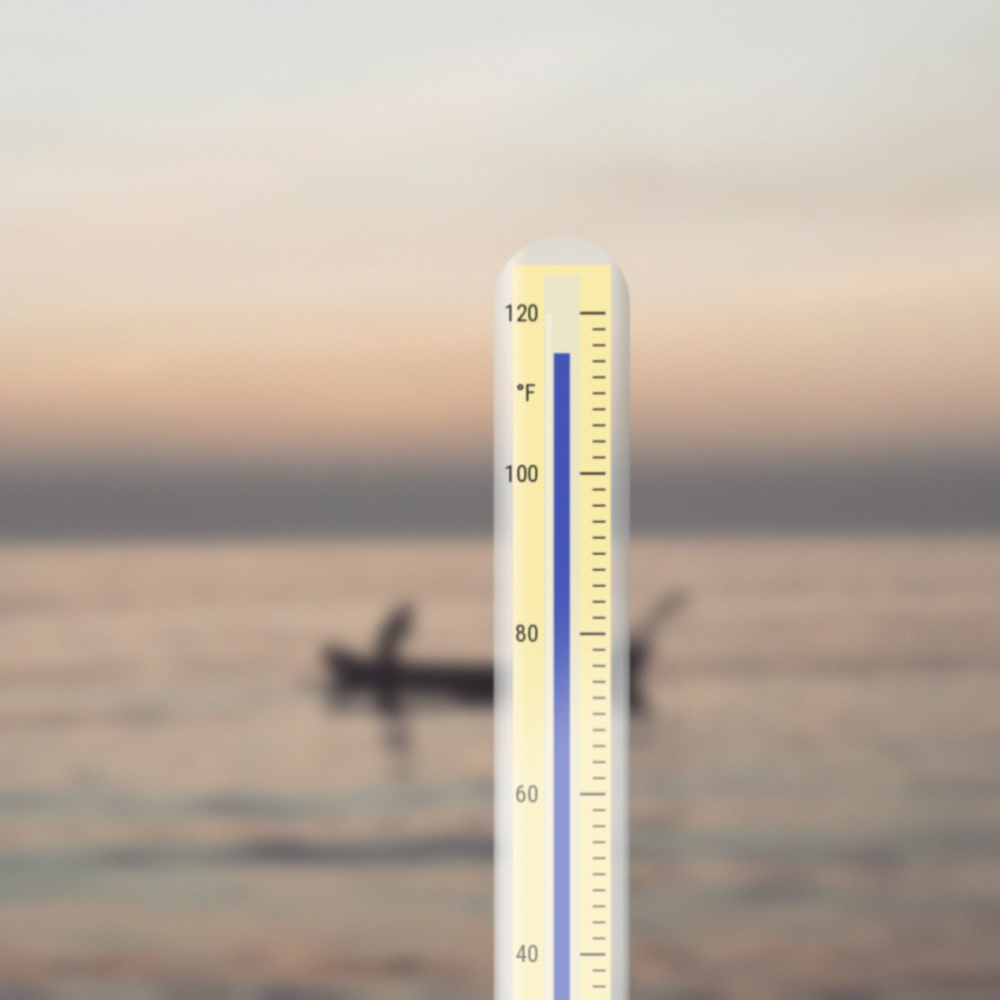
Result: 115 °F
